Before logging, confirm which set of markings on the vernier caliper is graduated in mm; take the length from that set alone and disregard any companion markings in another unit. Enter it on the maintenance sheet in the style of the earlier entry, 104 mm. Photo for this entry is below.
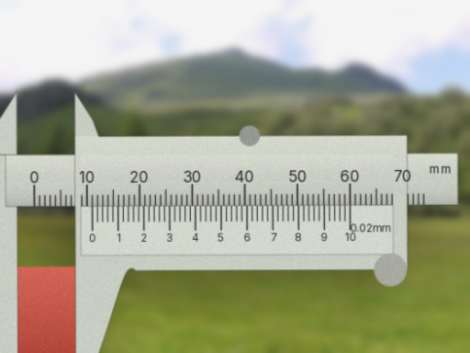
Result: 11.0 mm
